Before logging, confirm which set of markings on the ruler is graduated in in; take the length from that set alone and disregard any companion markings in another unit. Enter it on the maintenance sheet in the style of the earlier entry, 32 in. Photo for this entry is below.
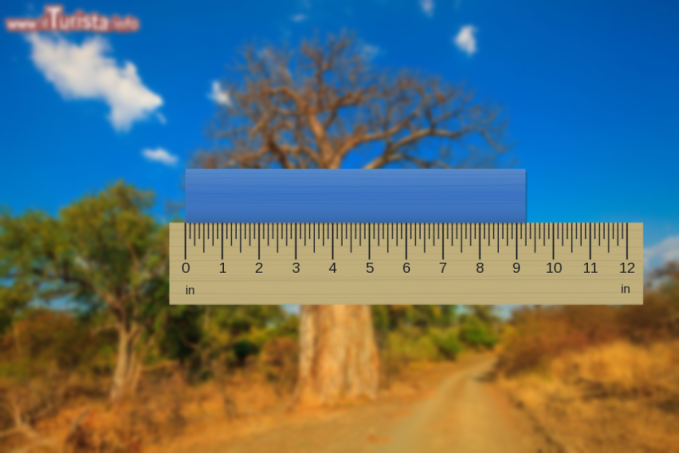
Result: 9.25 in
